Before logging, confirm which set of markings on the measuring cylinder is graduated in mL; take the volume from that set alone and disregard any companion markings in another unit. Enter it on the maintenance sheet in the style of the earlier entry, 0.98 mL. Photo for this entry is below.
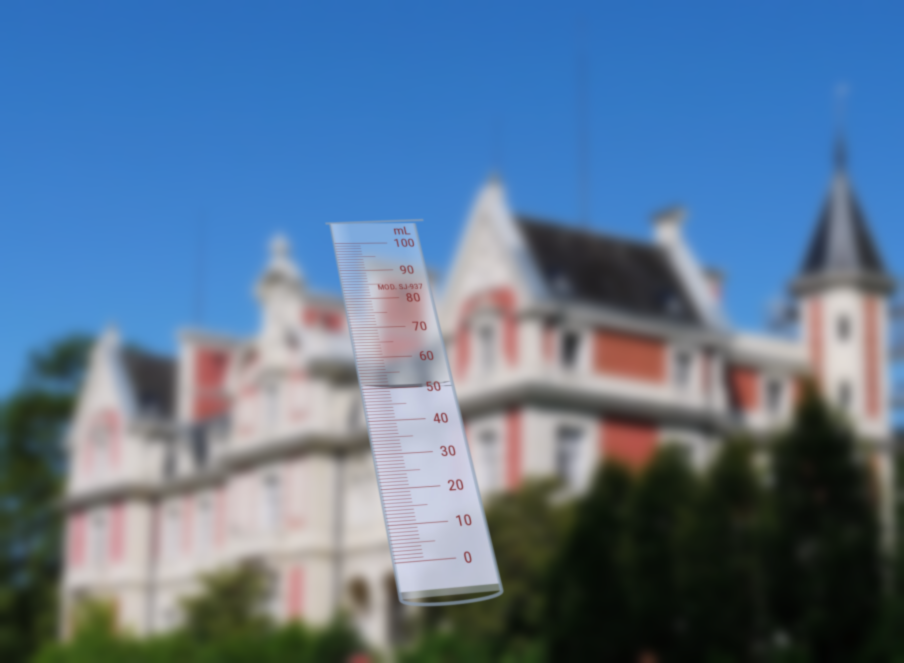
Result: 50 mL
